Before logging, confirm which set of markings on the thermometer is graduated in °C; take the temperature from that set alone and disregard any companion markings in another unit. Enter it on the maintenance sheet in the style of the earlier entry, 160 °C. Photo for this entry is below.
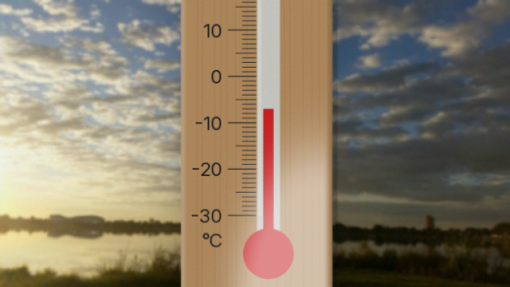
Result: -7 °C
